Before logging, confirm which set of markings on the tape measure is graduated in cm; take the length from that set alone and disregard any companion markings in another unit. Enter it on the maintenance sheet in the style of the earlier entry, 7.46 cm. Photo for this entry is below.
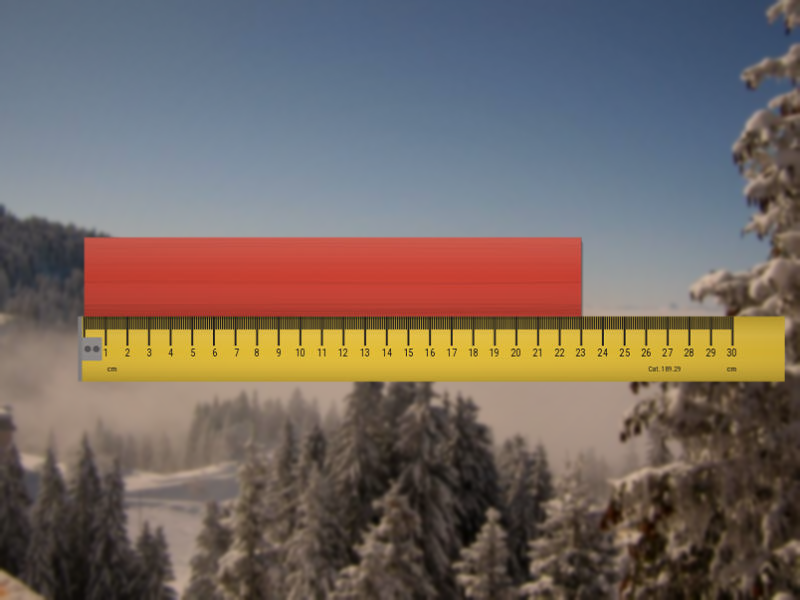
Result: 23 cm
